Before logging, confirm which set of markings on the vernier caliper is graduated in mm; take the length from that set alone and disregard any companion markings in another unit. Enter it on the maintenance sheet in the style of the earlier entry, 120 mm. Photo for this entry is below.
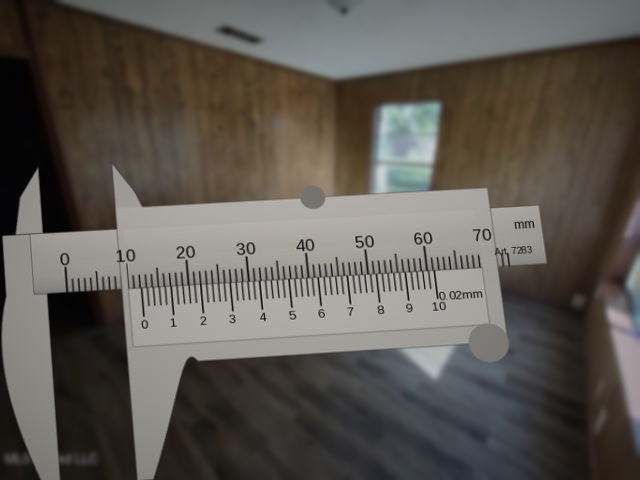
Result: 12.2 mm
